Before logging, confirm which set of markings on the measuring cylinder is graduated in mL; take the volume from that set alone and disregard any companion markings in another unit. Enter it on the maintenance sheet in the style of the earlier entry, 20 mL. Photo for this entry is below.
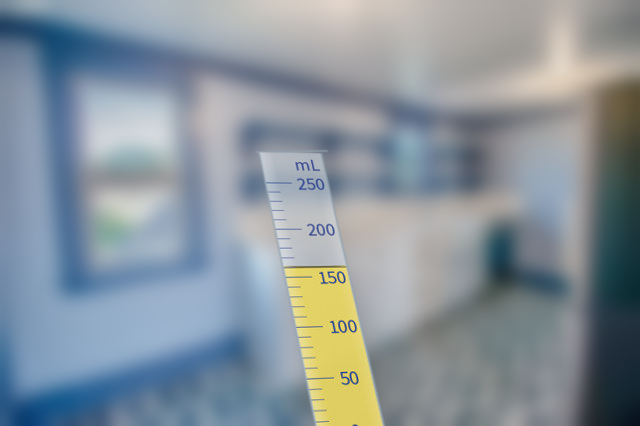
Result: 160 mL
